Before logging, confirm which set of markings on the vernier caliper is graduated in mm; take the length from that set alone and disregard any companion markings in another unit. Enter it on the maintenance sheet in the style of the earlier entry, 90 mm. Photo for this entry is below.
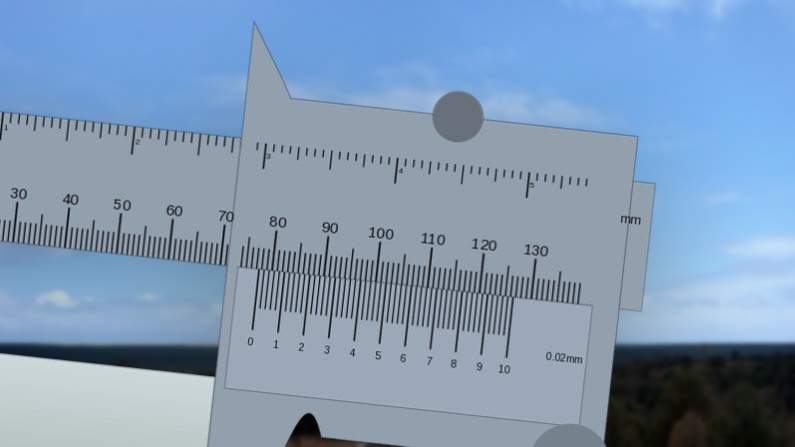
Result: 77.5 mm
